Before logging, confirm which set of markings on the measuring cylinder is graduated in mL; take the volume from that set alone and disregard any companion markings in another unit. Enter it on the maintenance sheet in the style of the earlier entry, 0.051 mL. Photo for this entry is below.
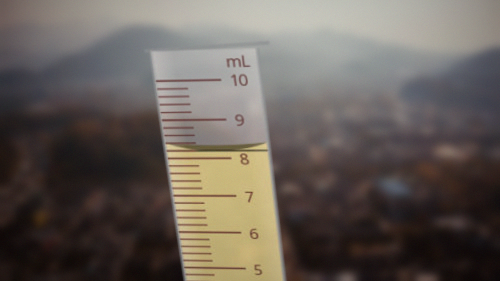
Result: 8.2 mL
